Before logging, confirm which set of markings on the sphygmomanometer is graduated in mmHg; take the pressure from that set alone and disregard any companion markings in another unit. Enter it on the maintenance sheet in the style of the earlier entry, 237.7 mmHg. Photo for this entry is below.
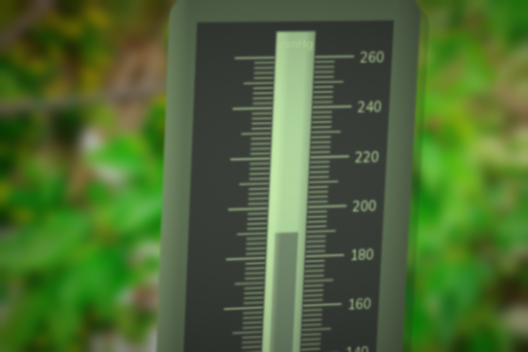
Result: 190 mmHg
